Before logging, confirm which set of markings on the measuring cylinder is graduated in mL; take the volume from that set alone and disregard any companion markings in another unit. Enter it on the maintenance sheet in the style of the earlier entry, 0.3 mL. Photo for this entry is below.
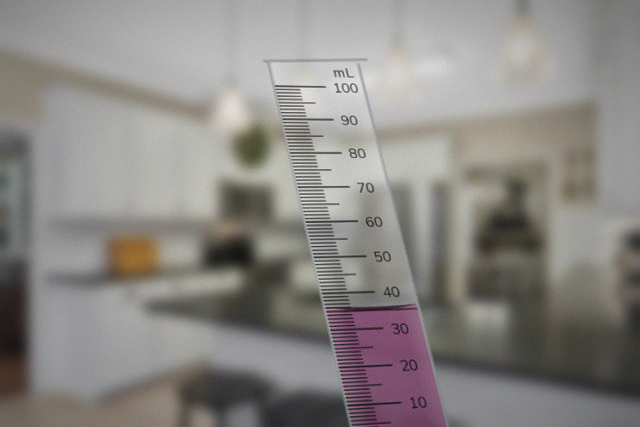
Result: 35 mL
